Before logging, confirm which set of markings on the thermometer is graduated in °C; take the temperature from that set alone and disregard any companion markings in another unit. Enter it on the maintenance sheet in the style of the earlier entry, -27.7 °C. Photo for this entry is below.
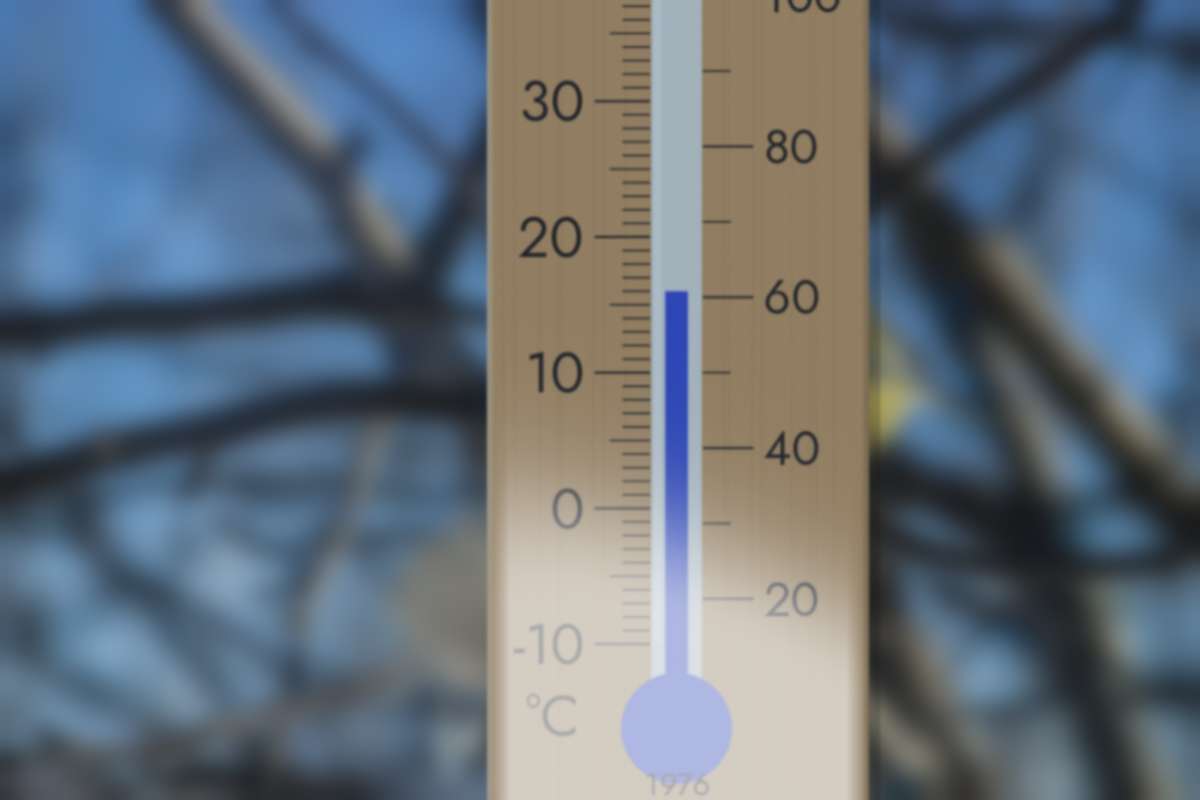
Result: 16 °C
